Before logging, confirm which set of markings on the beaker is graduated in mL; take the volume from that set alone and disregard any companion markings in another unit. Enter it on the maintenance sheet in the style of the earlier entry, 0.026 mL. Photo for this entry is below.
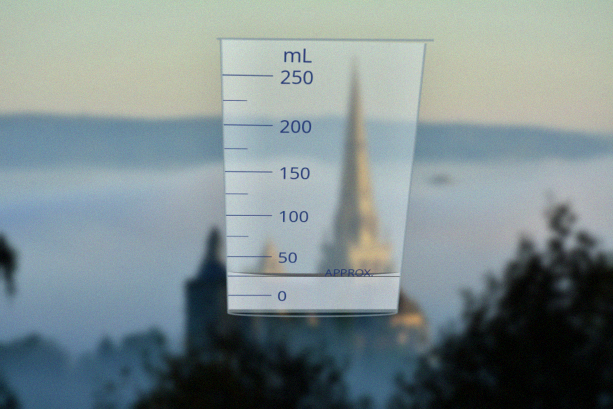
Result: 25 mL
